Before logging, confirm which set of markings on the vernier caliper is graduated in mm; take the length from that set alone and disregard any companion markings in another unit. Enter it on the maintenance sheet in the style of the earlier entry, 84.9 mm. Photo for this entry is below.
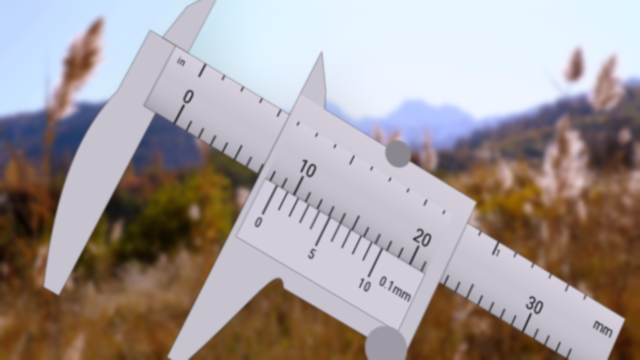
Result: 8.6 mm
